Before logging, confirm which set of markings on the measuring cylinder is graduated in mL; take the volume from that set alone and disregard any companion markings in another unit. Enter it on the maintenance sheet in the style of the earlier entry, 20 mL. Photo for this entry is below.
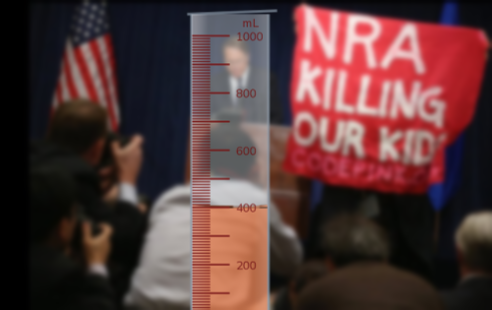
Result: 400 mL
